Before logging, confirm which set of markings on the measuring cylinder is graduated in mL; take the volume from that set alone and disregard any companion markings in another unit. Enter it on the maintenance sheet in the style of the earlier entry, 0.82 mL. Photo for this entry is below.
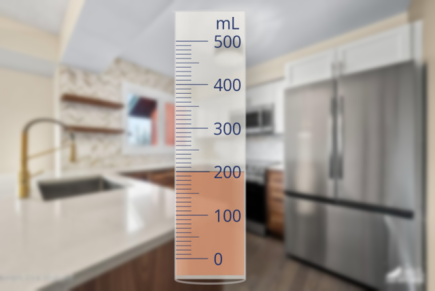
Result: 200 mL
